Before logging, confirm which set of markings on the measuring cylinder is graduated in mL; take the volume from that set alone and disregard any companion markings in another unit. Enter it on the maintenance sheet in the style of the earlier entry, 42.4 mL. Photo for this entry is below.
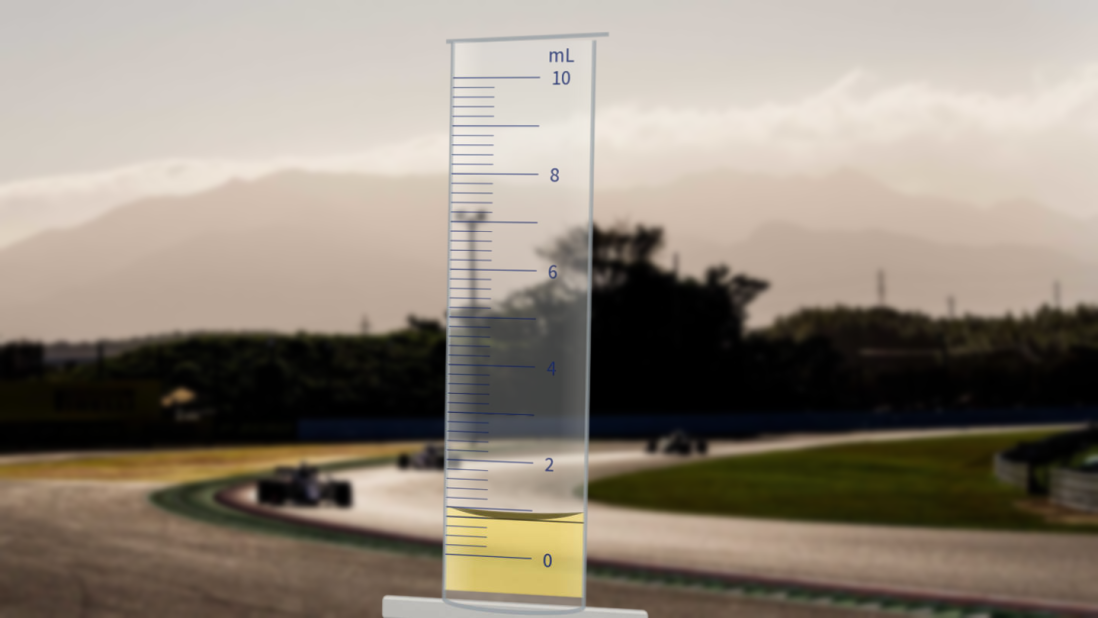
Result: 0.8 mL
